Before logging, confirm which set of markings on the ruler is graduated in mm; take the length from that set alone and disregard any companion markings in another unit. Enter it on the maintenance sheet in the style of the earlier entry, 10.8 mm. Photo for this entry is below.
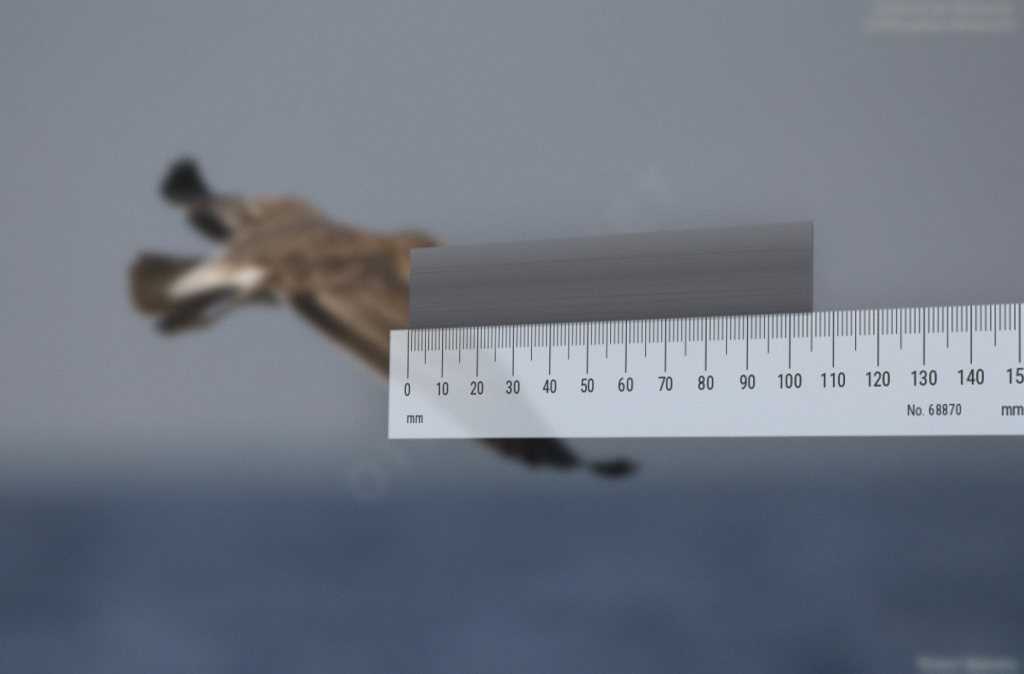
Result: 105 mm
